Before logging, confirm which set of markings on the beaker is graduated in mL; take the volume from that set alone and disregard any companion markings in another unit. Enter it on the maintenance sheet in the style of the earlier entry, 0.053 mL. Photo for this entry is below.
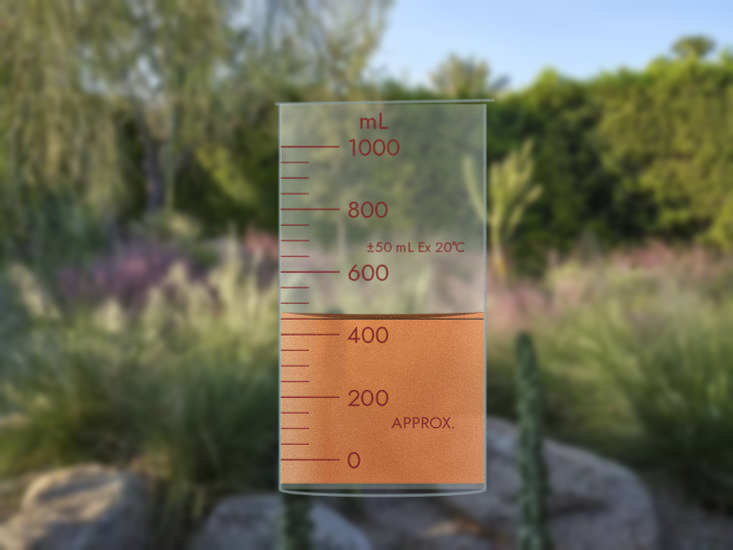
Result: 450 mL
